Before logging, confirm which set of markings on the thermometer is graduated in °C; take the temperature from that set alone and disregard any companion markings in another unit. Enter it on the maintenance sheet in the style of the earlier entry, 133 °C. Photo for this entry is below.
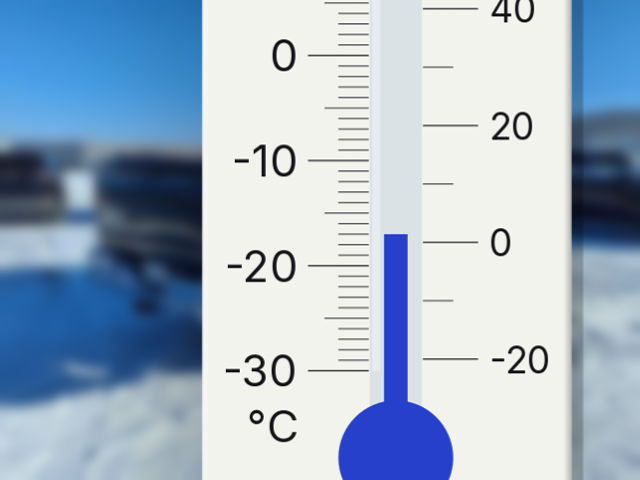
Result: -17 °C
